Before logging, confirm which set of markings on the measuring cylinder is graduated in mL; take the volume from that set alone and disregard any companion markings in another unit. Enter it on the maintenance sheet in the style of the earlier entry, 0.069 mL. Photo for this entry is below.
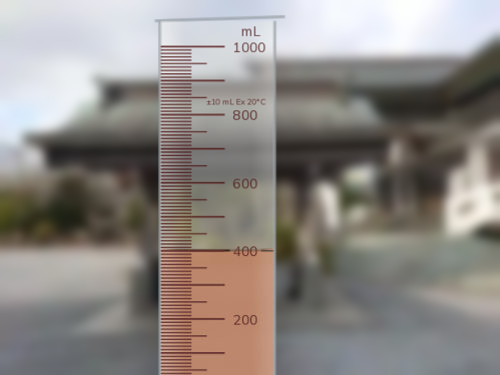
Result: 400 mL
